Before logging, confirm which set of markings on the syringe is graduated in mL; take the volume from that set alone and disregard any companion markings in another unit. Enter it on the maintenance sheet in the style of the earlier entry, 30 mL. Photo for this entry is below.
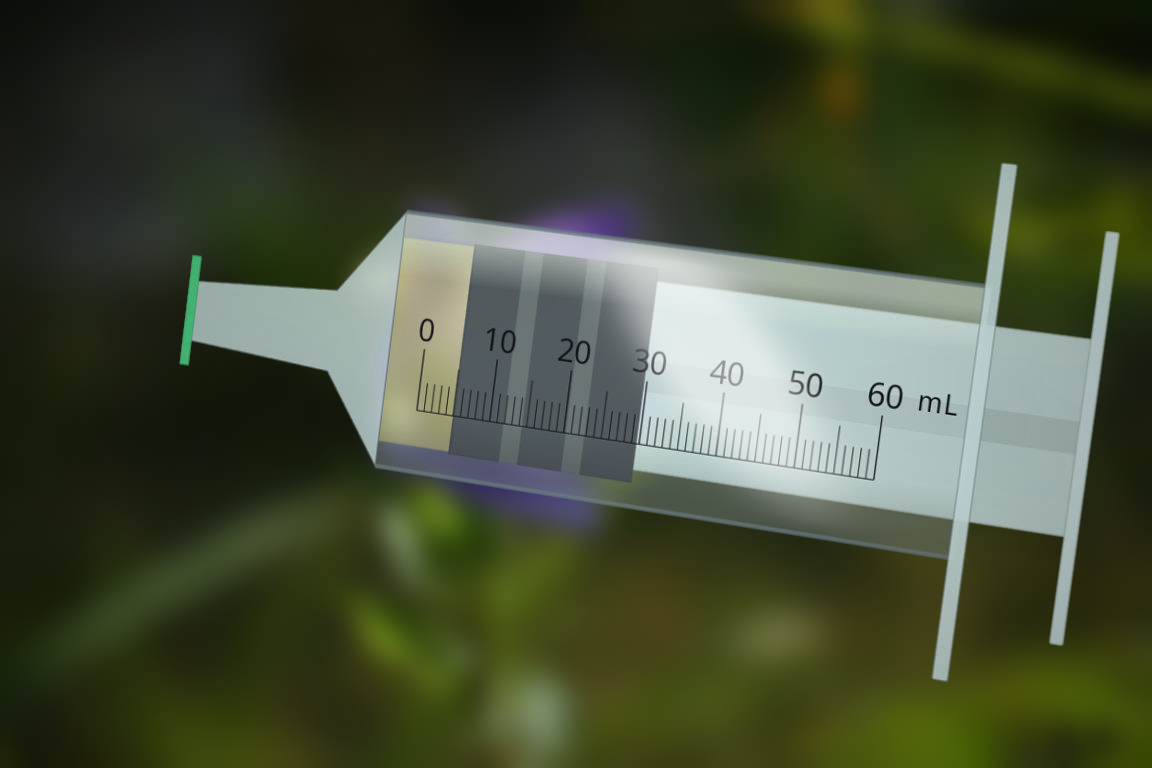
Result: 5 mL
